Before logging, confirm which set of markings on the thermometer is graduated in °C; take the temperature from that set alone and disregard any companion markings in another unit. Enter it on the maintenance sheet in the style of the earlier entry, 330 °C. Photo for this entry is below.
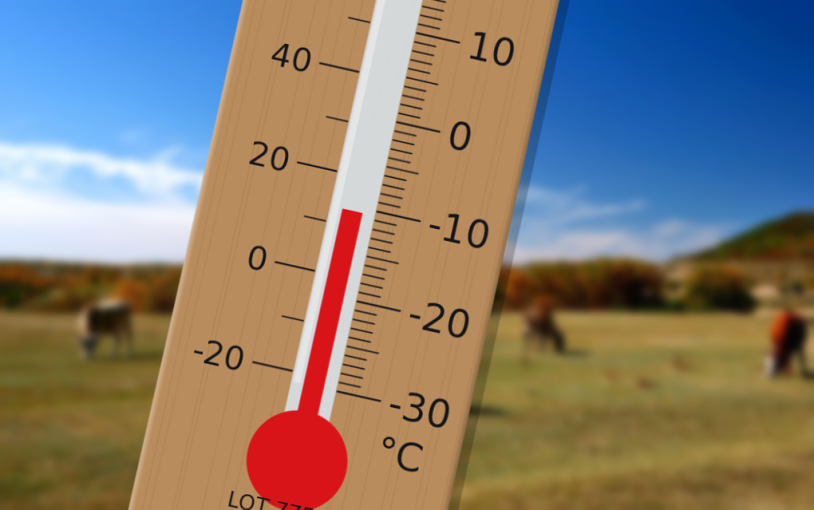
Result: -10.5 °C
